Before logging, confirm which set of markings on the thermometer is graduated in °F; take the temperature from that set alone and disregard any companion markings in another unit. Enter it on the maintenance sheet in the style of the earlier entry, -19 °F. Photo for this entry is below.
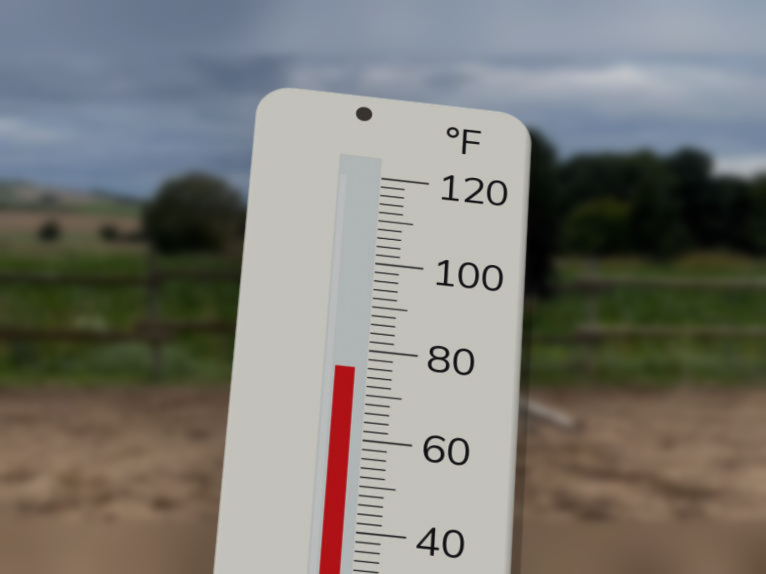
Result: 76 °F
